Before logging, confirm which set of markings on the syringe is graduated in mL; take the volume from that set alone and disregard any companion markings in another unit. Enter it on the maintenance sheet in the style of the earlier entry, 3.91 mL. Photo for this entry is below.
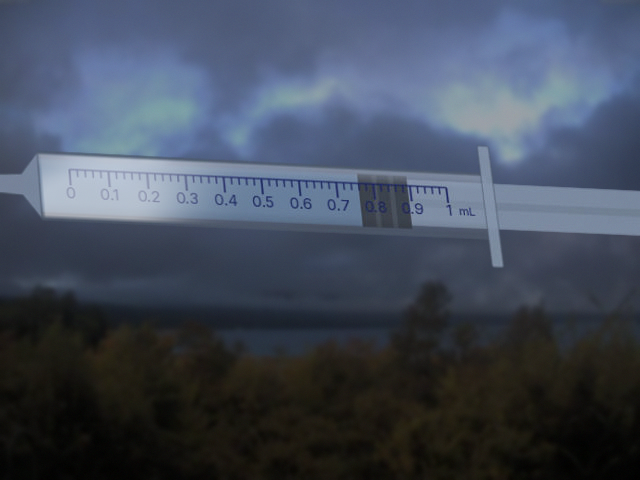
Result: 0.76 mL
